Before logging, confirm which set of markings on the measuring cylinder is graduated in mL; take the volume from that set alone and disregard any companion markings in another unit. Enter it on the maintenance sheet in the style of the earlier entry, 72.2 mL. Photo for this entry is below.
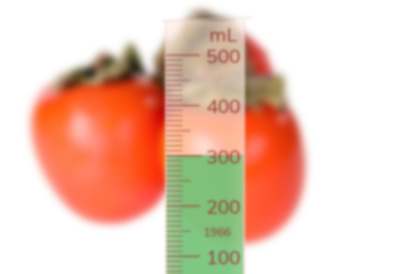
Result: 300 mL
